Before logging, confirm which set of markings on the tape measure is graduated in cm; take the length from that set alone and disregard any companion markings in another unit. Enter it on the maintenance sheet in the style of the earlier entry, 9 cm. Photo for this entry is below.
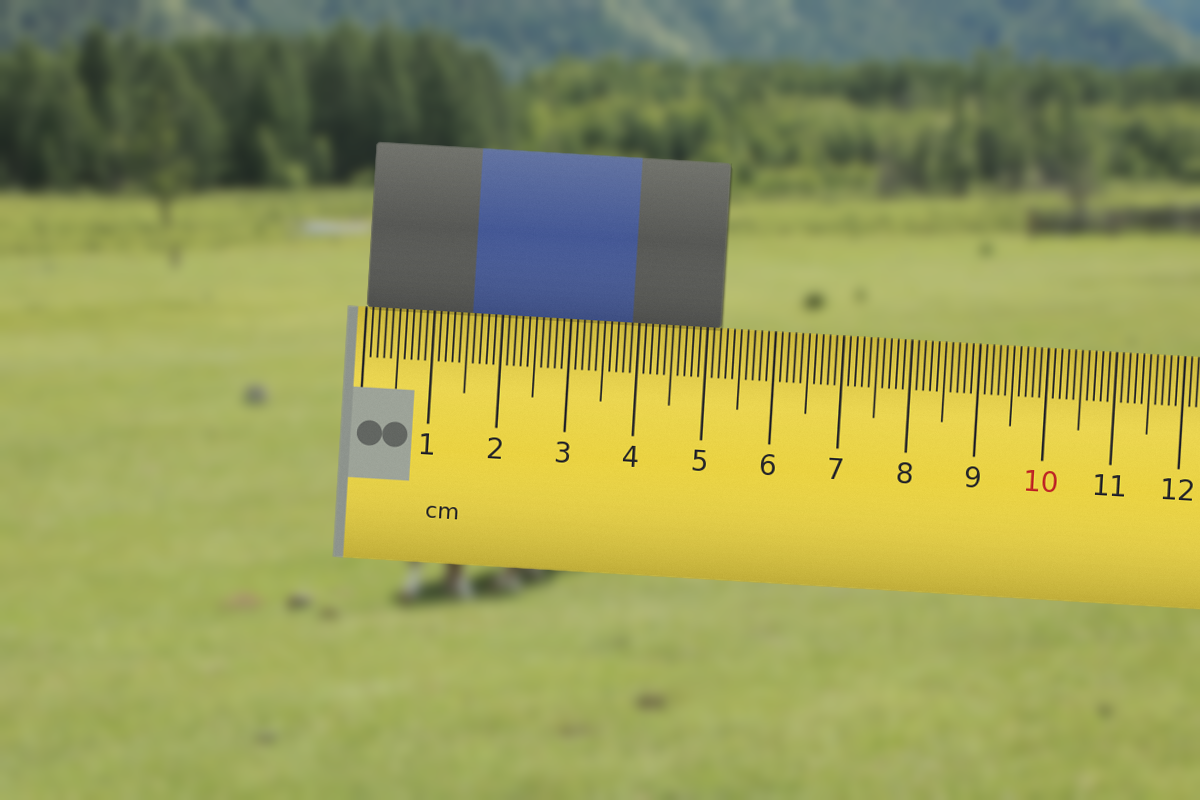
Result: 5.2 cm
